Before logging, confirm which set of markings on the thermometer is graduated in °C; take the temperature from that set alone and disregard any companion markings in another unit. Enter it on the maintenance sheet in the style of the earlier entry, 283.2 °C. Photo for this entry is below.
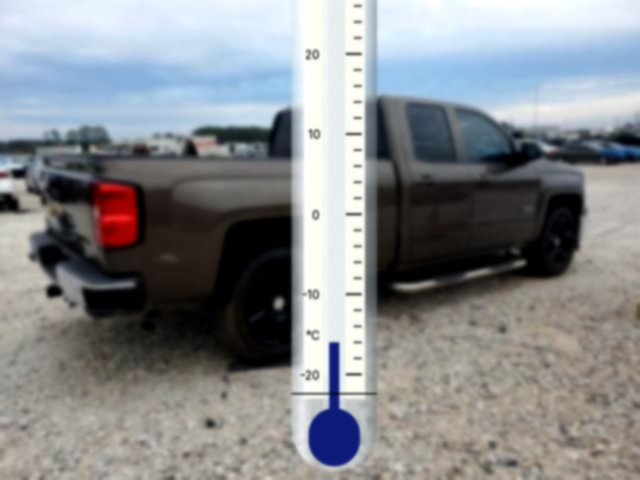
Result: -16 °C
